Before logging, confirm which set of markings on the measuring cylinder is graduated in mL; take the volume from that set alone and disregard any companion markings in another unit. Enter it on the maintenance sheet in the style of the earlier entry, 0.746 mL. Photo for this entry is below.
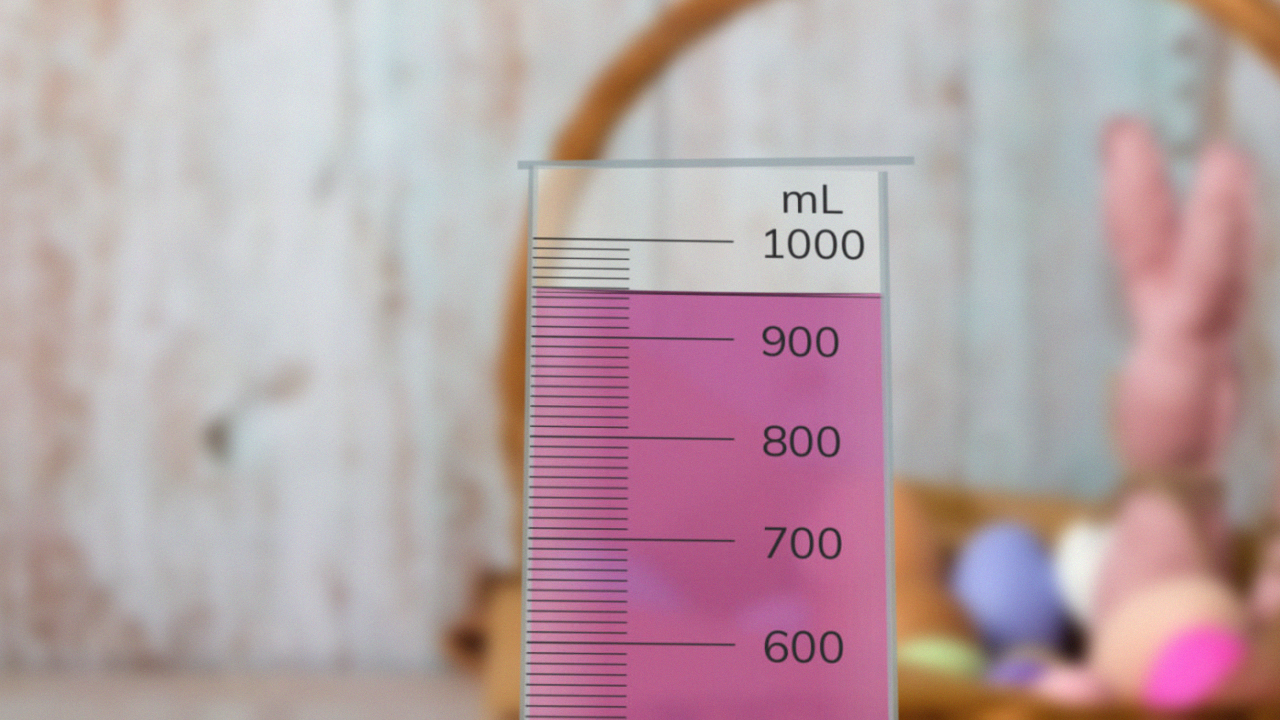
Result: 945 mL
